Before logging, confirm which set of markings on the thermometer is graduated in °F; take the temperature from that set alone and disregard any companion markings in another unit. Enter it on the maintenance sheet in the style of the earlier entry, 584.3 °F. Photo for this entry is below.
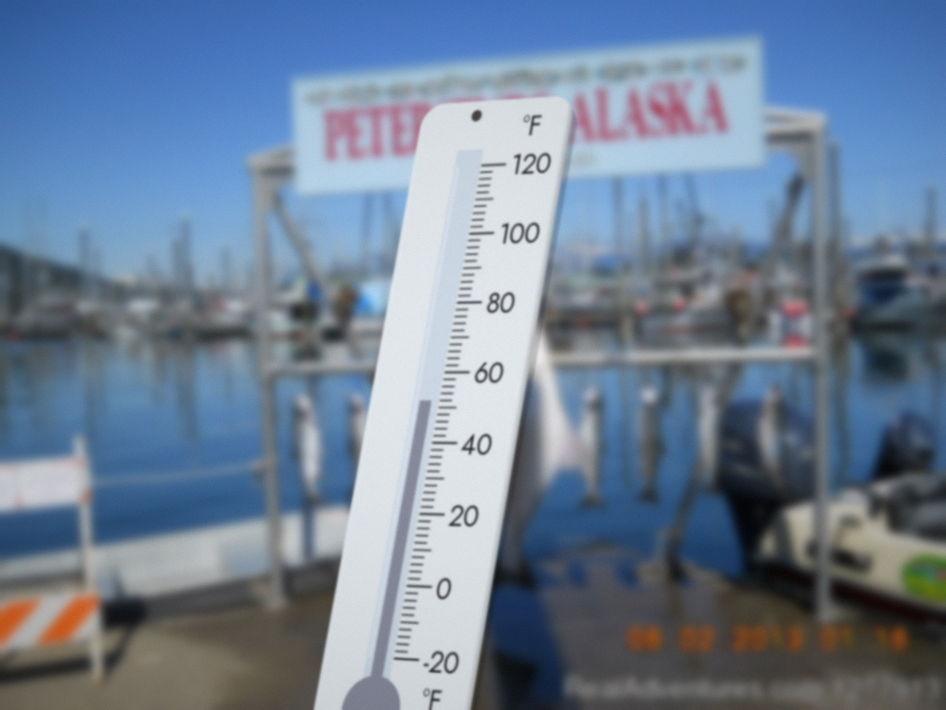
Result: 52 °F
